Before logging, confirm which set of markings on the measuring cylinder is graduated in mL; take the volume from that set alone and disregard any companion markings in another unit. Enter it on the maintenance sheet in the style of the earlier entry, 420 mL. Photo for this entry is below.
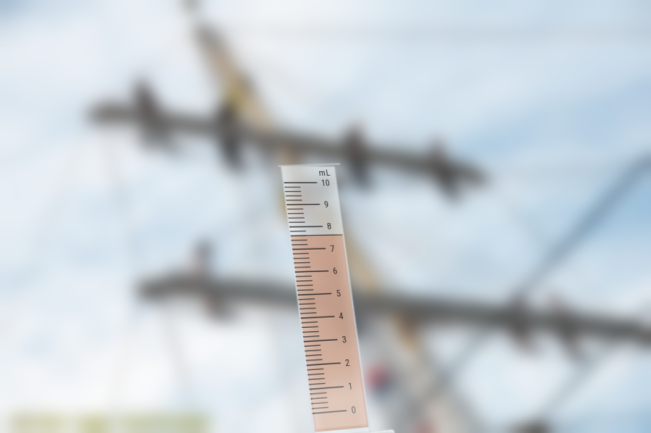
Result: 7.6 mL
